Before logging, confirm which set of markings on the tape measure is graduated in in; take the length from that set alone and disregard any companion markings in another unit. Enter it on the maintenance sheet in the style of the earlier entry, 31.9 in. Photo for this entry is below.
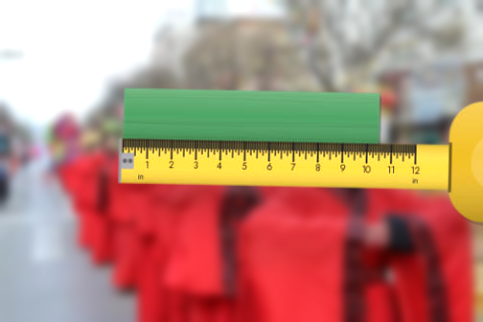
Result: 10.5 in
